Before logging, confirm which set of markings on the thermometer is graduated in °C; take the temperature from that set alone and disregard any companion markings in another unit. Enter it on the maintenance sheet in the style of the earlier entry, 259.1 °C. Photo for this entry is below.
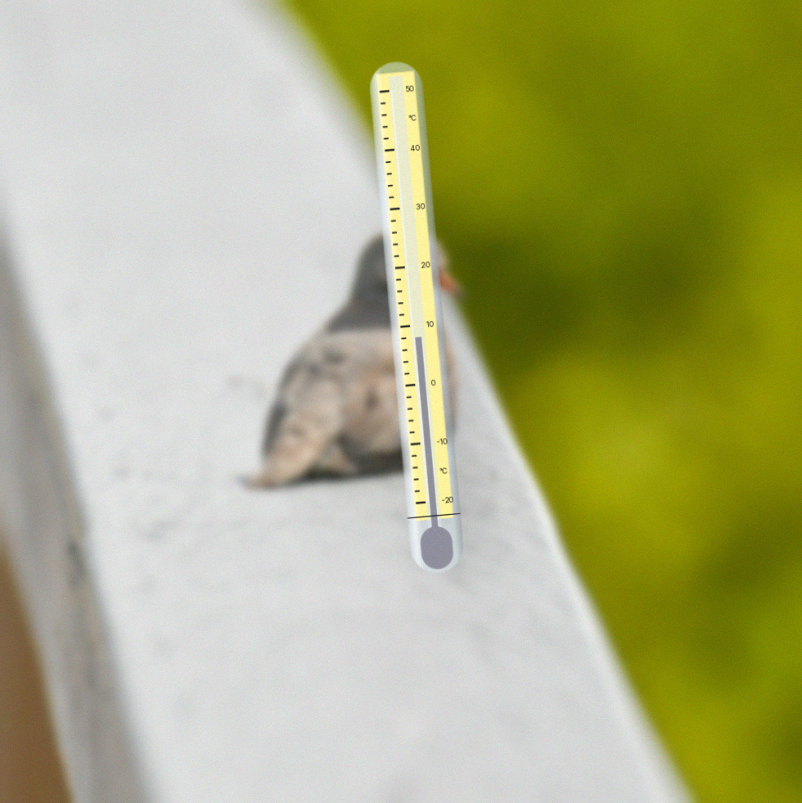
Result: 8 °C
